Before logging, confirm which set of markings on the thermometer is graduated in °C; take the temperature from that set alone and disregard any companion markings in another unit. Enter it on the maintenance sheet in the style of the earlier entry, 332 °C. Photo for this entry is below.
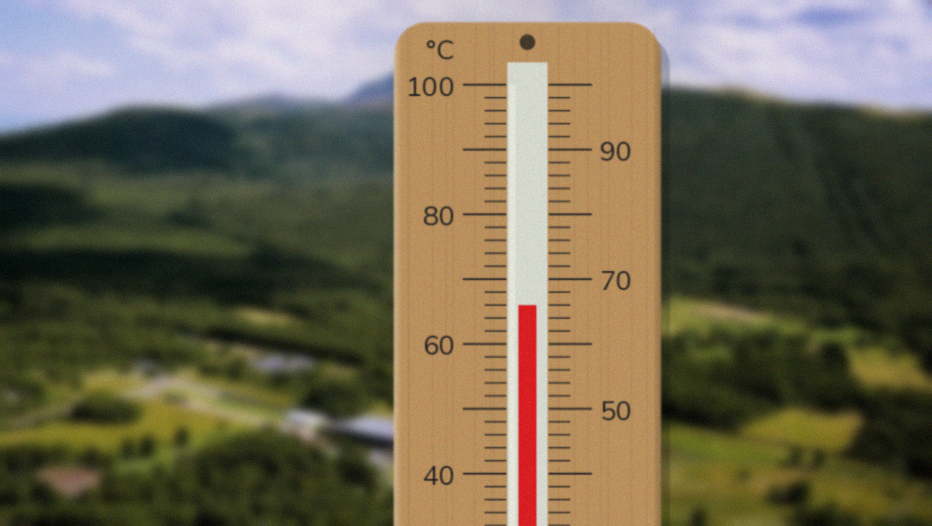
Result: 66 °C
